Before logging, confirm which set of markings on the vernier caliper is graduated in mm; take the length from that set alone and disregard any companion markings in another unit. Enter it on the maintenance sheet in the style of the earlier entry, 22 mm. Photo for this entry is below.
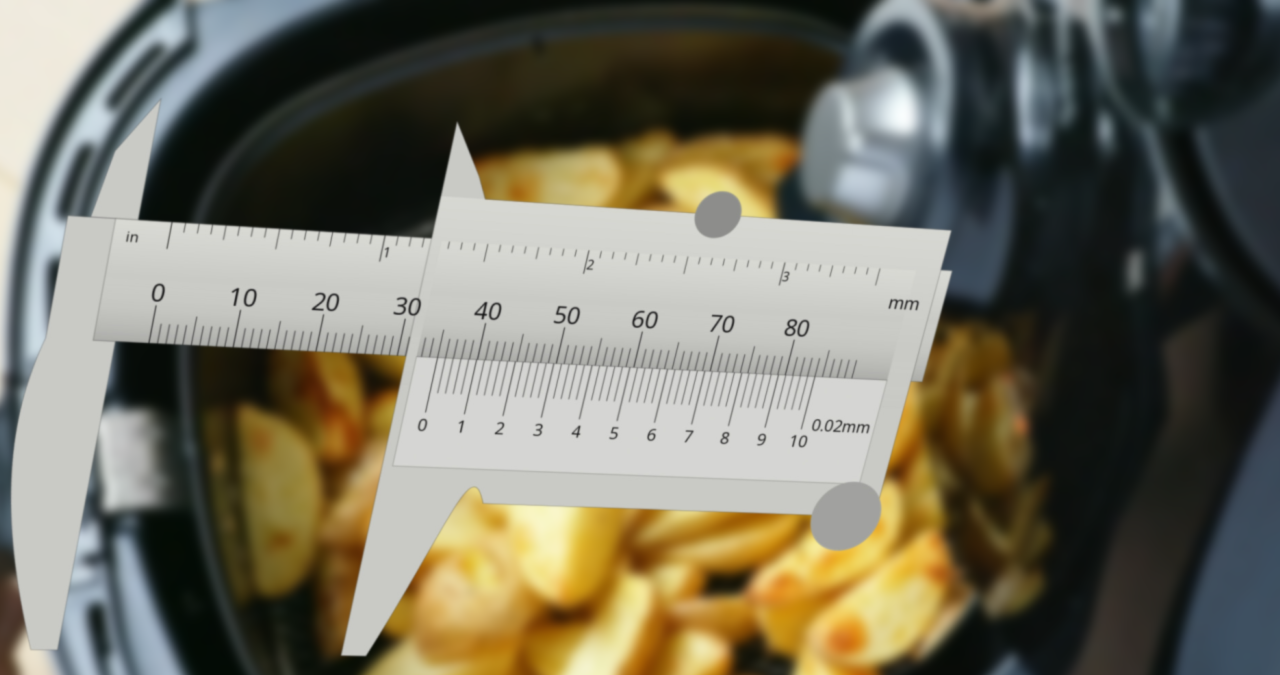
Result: 35.0 mm
